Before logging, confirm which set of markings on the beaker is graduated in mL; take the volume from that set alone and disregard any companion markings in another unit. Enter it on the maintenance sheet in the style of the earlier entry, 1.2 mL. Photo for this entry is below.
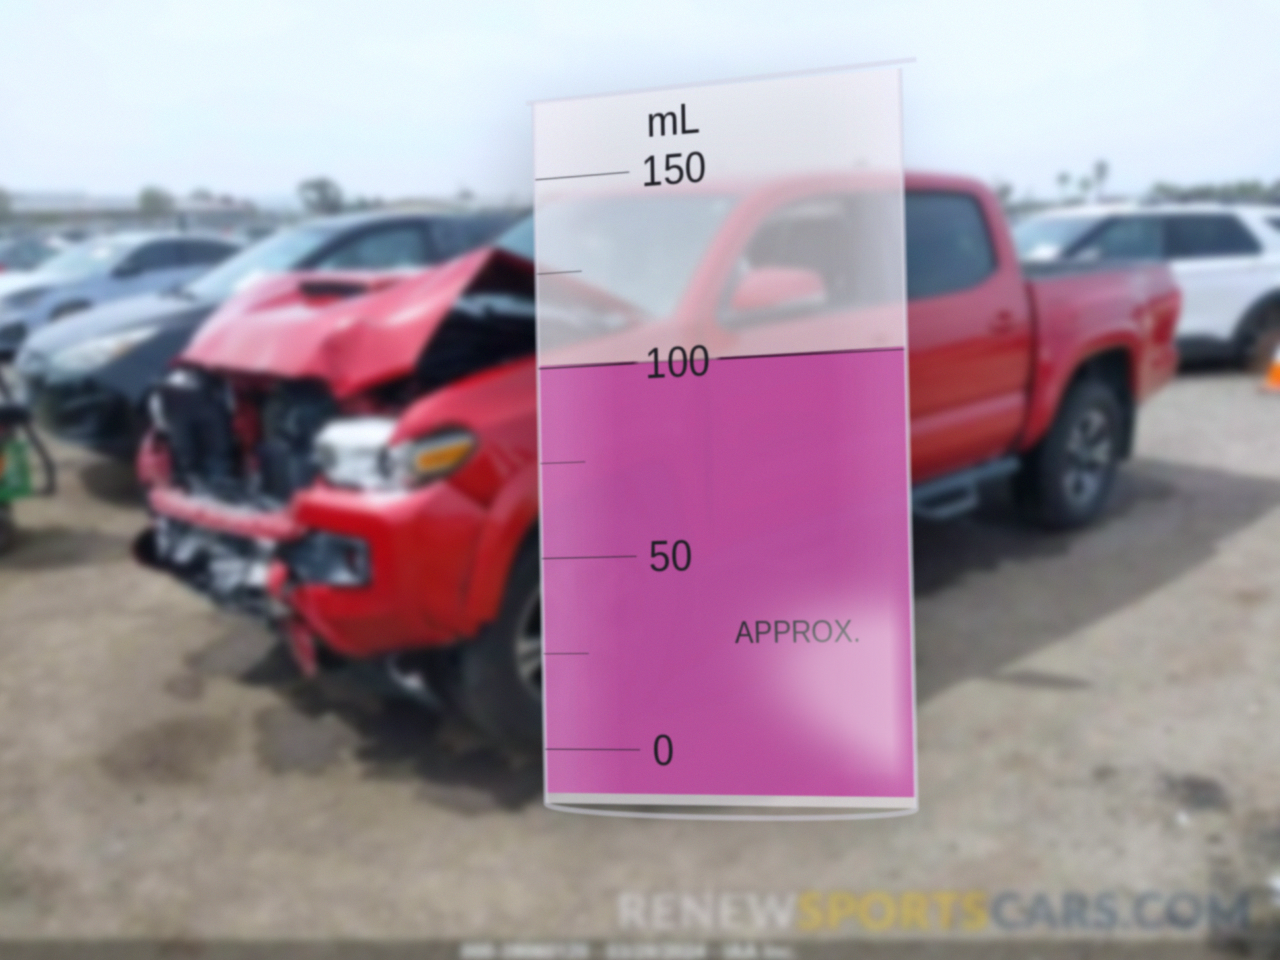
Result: 100 mL
